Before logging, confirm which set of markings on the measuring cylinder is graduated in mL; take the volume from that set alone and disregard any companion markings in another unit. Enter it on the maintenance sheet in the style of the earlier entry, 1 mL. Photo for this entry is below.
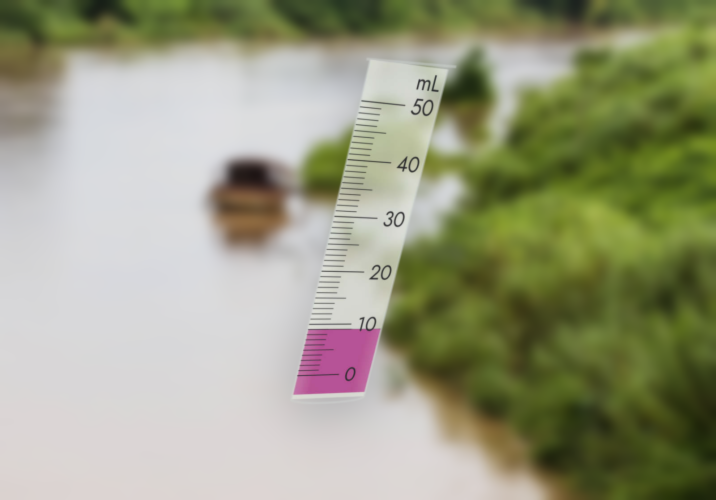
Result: 9 mL
